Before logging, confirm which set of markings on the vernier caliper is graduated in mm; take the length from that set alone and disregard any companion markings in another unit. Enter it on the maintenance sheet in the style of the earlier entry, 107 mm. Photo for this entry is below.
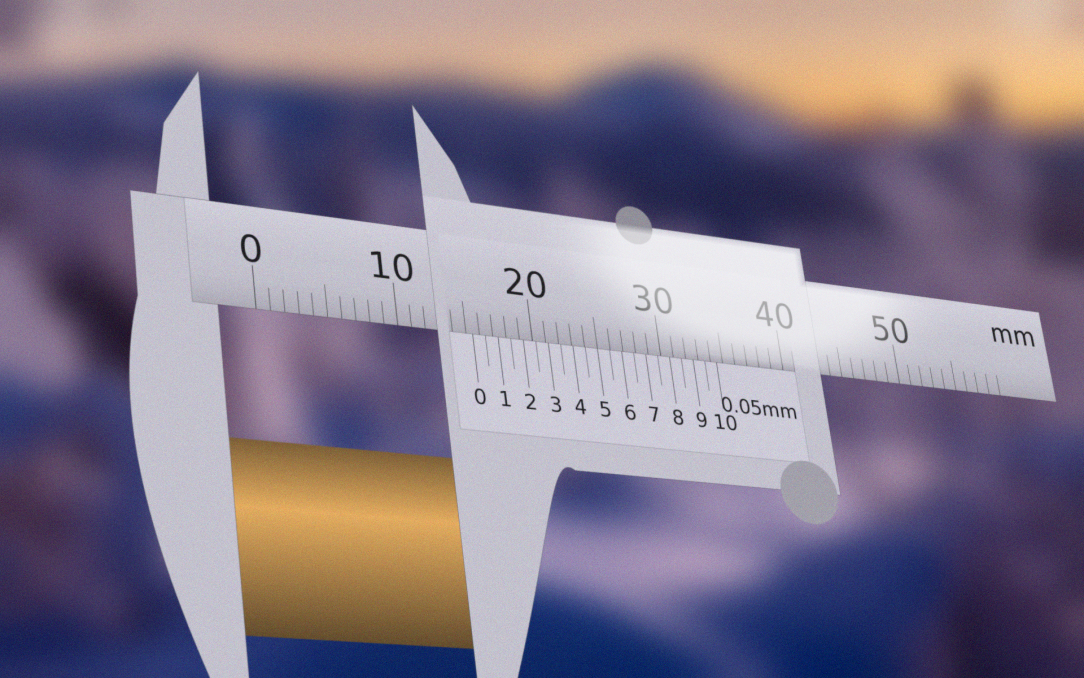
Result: 15.5 mm
